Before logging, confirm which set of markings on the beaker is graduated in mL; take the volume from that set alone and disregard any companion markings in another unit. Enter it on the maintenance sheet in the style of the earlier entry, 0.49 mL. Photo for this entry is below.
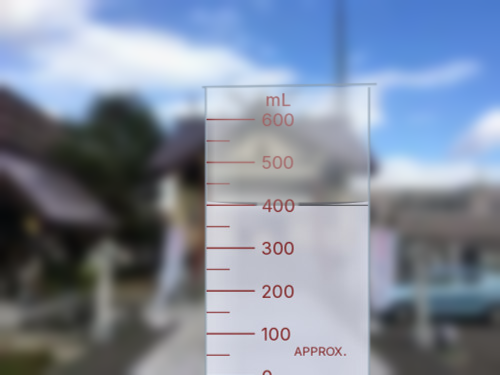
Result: 400 mL
